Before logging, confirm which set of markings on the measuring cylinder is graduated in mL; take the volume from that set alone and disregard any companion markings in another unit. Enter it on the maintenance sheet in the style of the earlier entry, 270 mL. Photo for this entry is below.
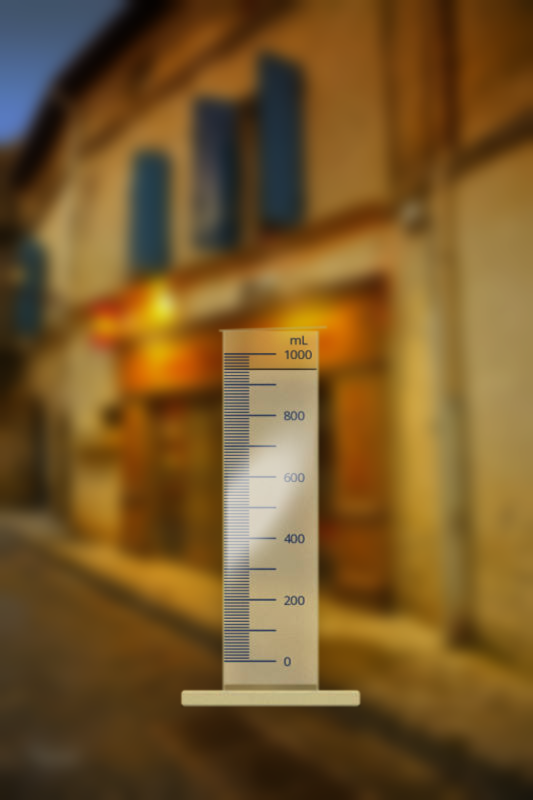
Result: 950 mL
